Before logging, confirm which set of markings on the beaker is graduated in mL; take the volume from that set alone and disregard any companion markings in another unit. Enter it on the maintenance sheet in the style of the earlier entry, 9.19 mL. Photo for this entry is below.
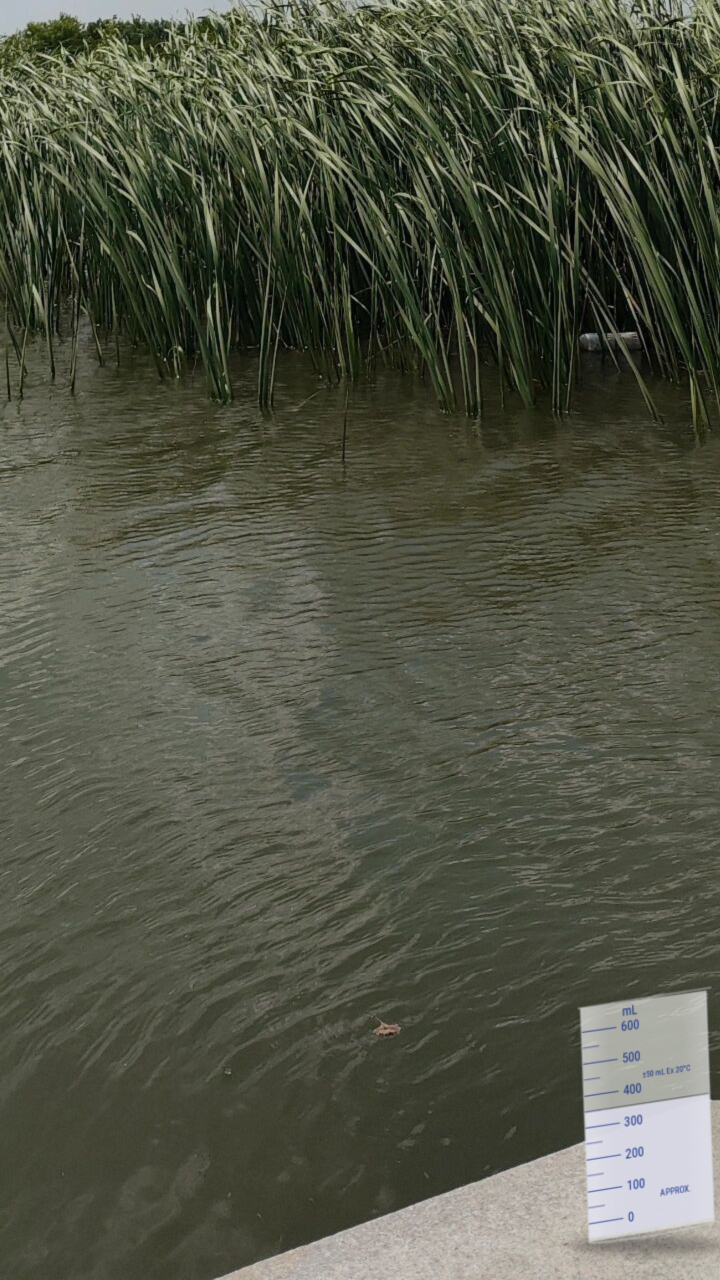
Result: 350 mL
